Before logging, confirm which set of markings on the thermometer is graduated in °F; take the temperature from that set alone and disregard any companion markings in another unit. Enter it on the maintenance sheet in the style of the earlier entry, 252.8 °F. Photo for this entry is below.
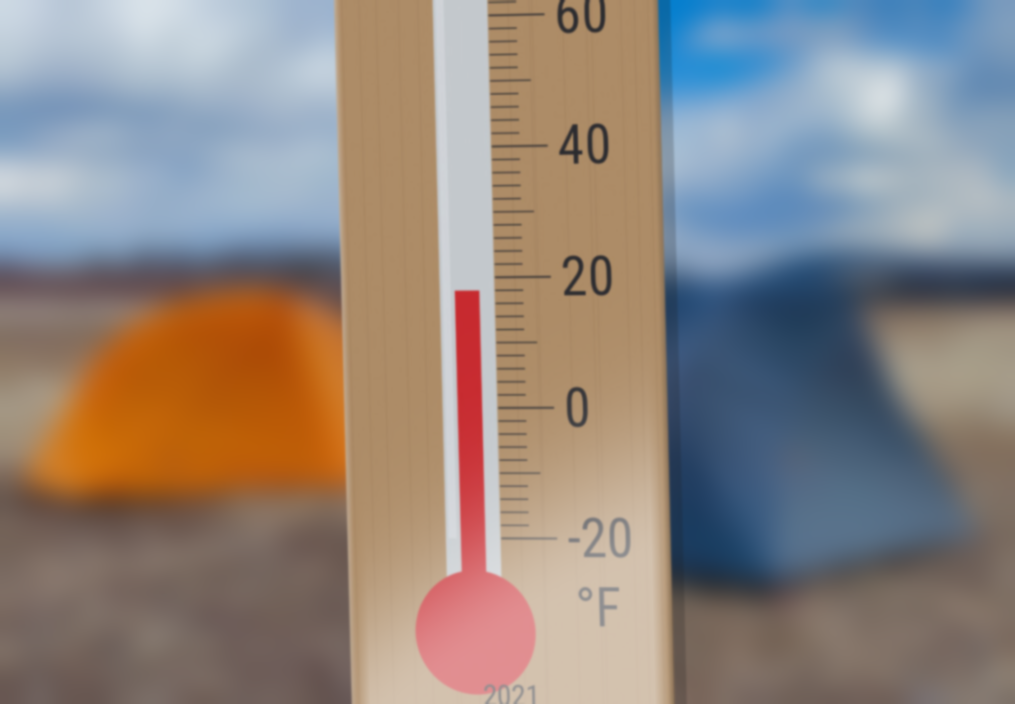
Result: 18 °F
